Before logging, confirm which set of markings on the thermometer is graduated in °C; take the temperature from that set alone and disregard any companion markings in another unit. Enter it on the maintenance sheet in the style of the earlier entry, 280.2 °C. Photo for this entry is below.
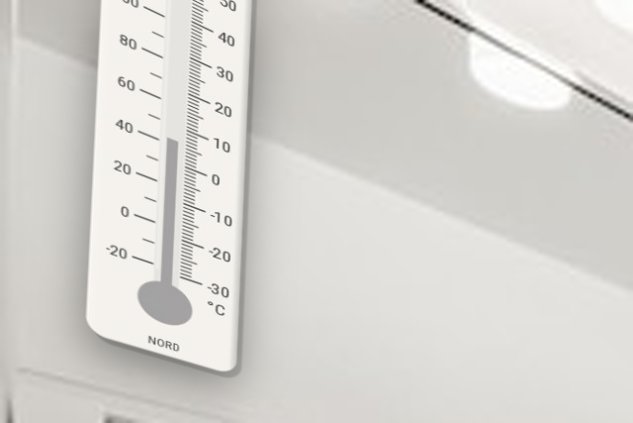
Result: 6 °C
